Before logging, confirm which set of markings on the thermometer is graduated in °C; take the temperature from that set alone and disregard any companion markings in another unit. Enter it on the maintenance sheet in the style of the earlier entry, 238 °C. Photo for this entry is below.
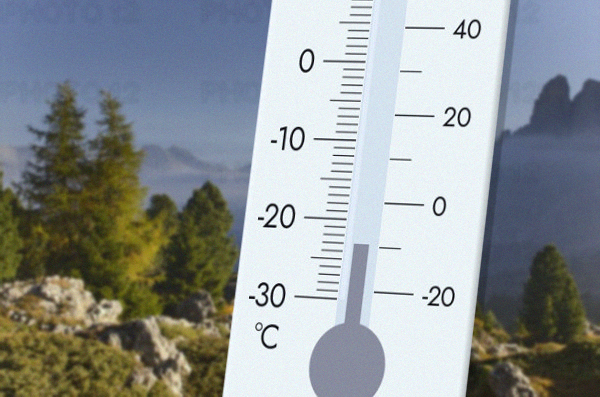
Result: -23 °C
